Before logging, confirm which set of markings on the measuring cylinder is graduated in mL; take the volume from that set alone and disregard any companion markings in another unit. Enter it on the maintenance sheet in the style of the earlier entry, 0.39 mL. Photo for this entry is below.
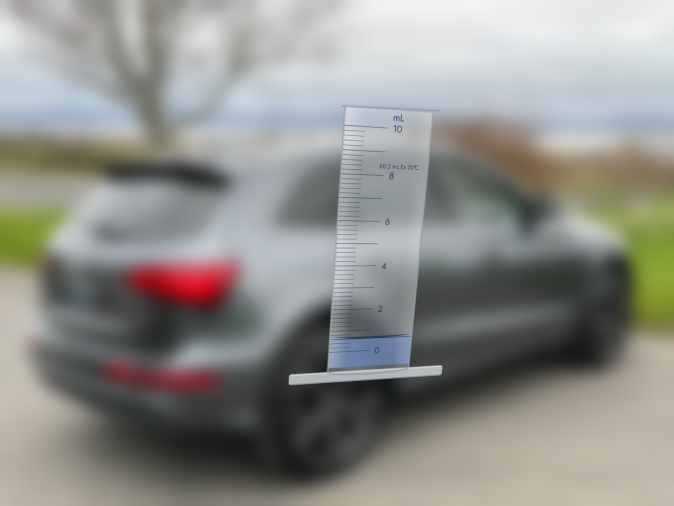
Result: 0.6 mL
